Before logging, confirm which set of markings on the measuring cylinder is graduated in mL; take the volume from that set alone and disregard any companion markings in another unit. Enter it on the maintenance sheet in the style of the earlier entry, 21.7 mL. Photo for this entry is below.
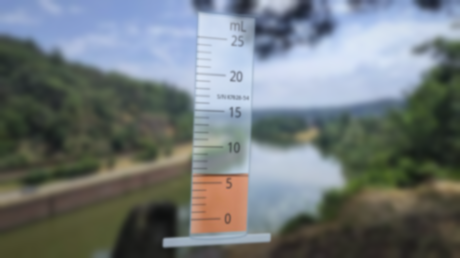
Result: 6 mL
